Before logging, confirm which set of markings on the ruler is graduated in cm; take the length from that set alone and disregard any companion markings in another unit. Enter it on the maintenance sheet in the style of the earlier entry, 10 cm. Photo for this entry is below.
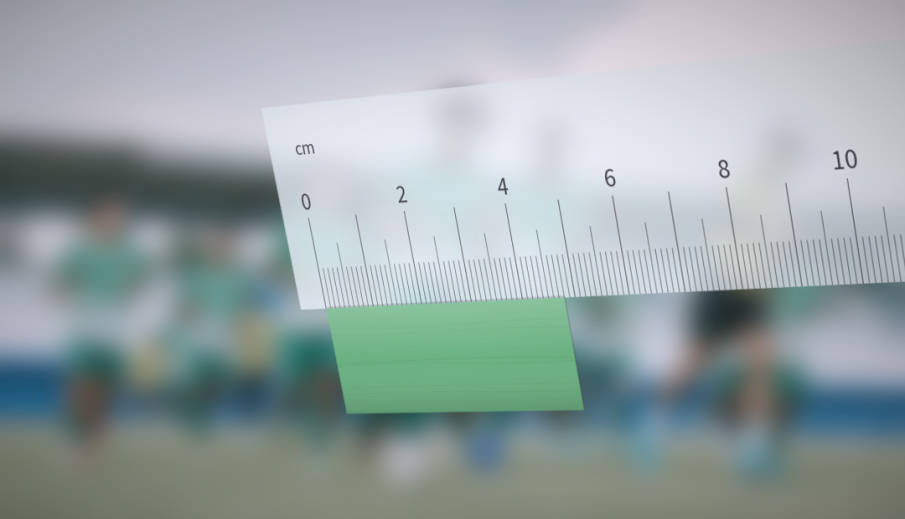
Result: 4.8 cm
